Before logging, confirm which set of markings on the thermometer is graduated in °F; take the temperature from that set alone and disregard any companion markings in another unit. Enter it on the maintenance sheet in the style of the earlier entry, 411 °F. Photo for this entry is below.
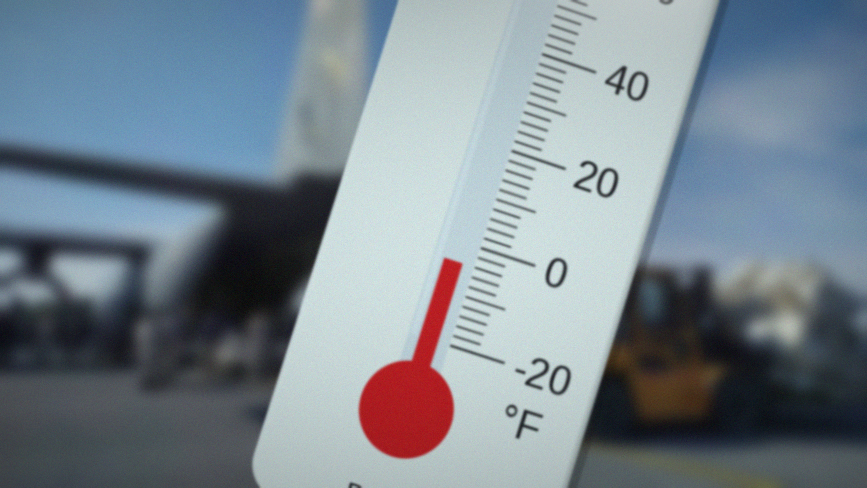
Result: -4 °F
